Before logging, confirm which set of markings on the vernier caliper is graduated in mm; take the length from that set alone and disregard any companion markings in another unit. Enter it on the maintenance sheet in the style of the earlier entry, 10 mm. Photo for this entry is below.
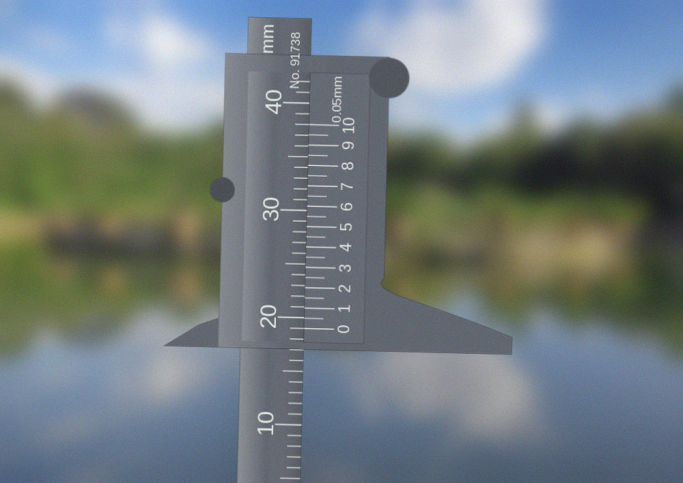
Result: 19.0 mm
